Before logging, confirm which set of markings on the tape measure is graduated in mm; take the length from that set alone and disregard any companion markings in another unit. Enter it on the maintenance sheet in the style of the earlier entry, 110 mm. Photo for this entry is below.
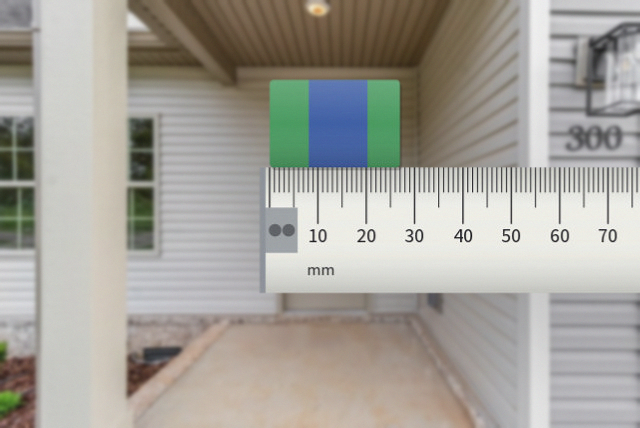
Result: 27 mm
